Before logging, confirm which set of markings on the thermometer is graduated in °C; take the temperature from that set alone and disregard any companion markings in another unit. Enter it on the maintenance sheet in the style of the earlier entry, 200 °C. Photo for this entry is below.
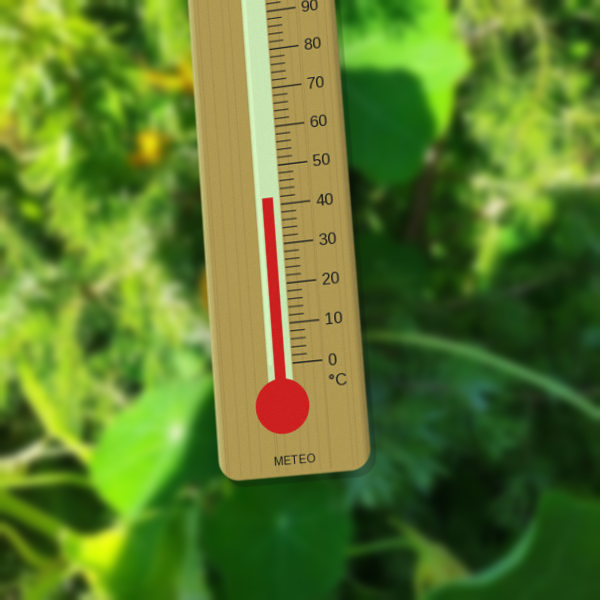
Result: 42 °C
